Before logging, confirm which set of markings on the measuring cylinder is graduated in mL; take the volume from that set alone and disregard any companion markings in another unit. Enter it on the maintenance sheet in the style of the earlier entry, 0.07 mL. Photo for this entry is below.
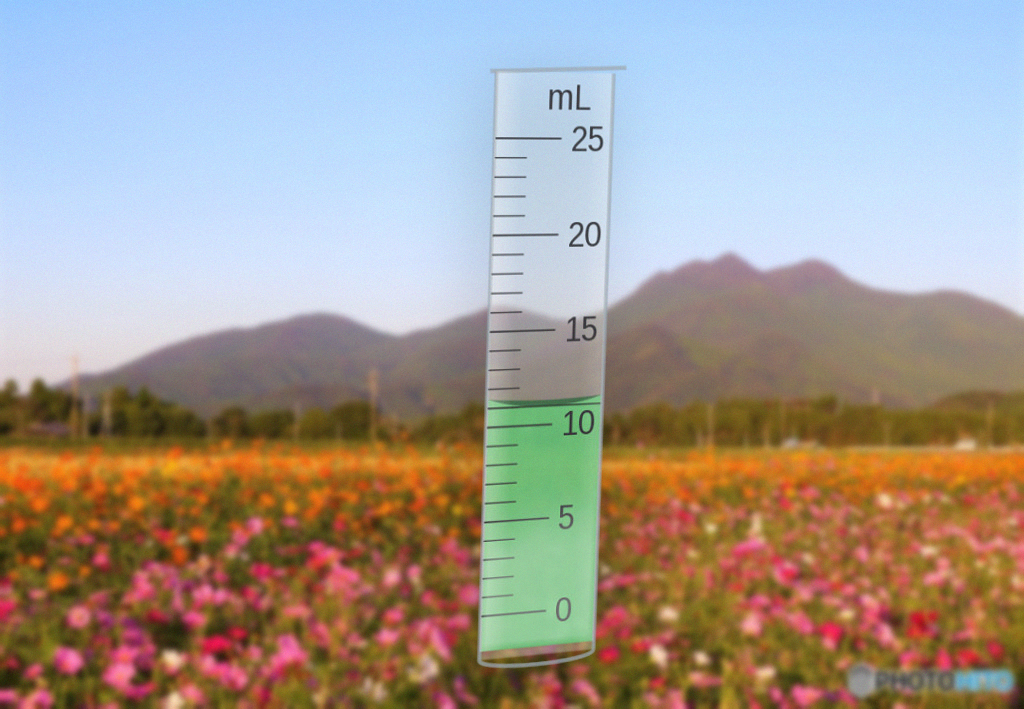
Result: 11 mL
